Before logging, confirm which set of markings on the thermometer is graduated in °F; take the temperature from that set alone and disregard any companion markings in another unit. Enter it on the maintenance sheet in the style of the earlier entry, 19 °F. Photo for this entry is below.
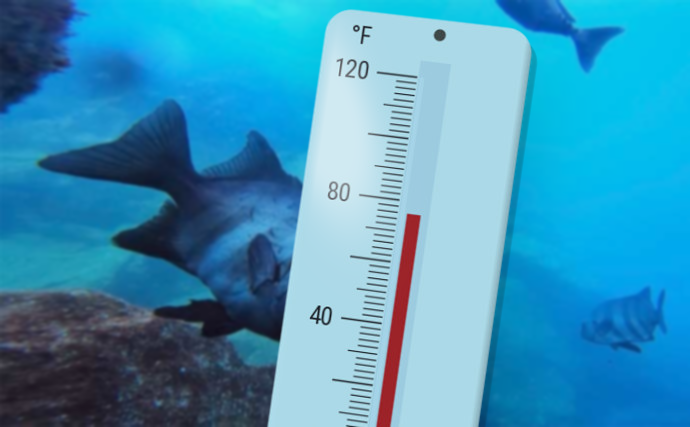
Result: 76 °F
